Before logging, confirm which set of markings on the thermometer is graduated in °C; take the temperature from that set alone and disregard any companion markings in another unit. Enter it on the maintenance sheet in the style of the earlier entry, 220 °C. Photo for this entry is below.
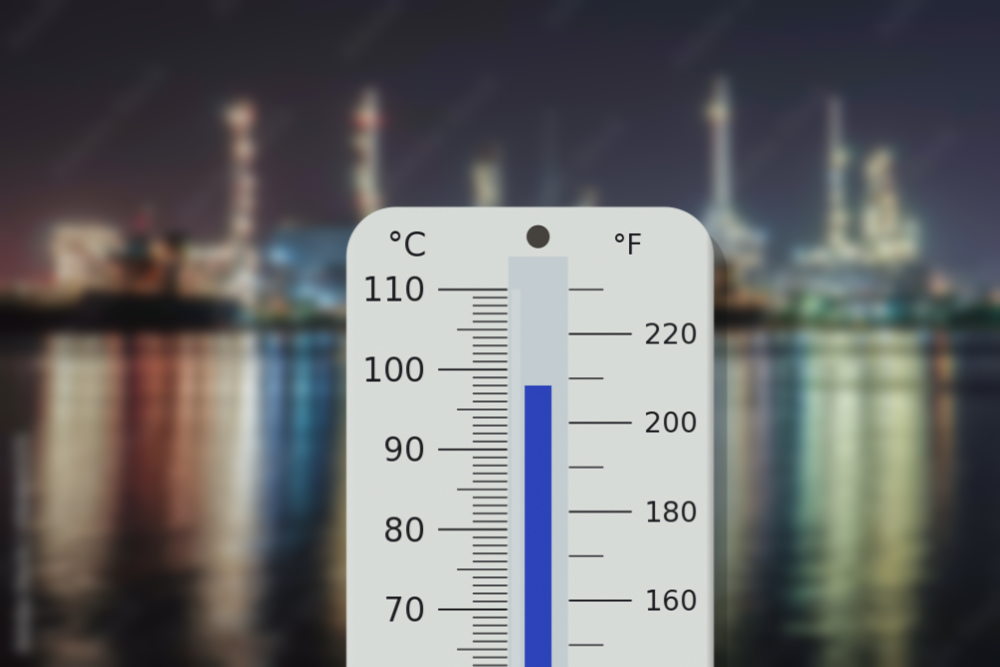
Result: 98 °C
